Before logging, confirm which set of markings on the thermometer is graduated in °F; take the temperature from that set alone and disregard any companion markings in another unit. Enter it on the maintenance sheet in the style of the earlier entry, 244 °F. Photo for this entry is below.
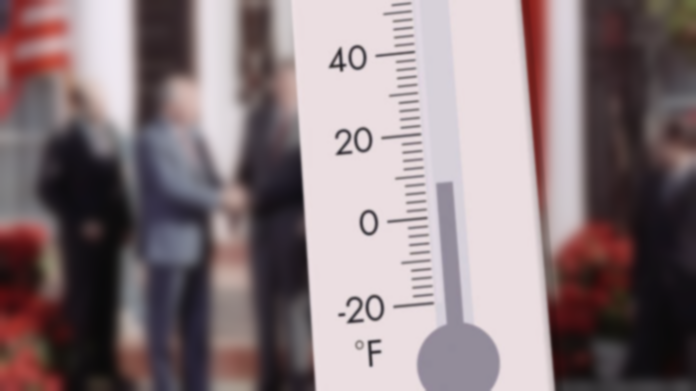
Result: 8 °F
